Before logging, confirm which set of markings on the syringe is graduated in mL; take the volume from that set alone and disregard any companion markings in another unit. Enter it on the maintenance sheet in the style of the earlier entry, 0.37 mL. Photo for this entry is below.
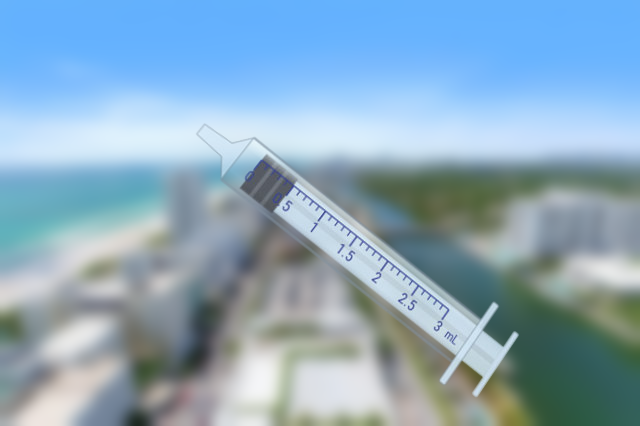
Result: 0 mL
